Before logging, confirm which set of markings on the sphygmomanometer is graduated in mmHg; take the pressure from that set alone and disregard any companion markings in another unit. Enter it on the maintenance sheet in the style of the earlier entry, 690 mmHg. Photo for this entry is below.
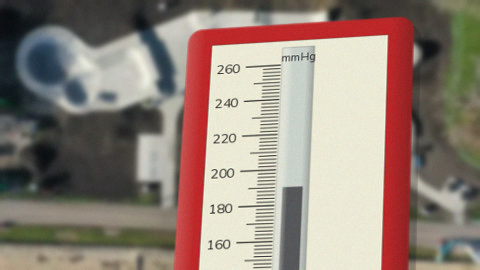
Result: 190 mmHg
